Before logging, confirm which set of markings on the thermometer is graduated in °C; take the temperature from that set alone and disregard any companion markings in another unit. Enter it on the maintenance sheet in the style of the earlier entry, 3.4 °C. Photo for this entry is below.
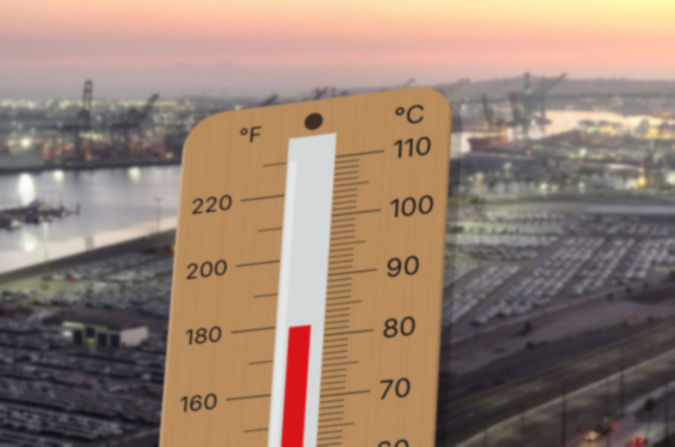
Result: 82 °C
